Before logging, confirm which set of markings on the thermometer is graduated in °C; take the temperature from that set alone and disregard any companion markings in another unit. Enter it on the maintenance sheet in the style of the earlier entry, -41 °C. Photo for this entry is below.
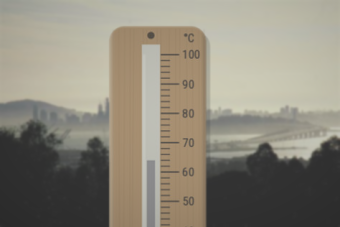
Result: 64 °C
